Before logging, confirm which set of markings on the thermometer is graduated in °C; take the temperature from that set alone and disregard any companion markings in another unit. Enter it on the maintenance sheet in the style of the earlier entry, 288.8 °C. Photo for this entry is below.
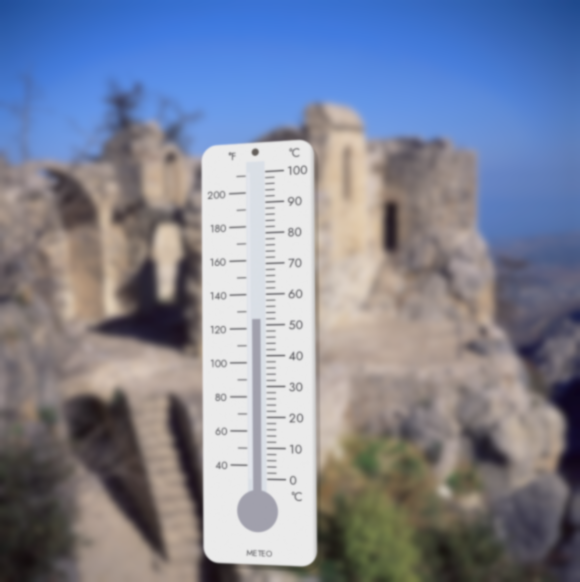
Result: 52 °C
